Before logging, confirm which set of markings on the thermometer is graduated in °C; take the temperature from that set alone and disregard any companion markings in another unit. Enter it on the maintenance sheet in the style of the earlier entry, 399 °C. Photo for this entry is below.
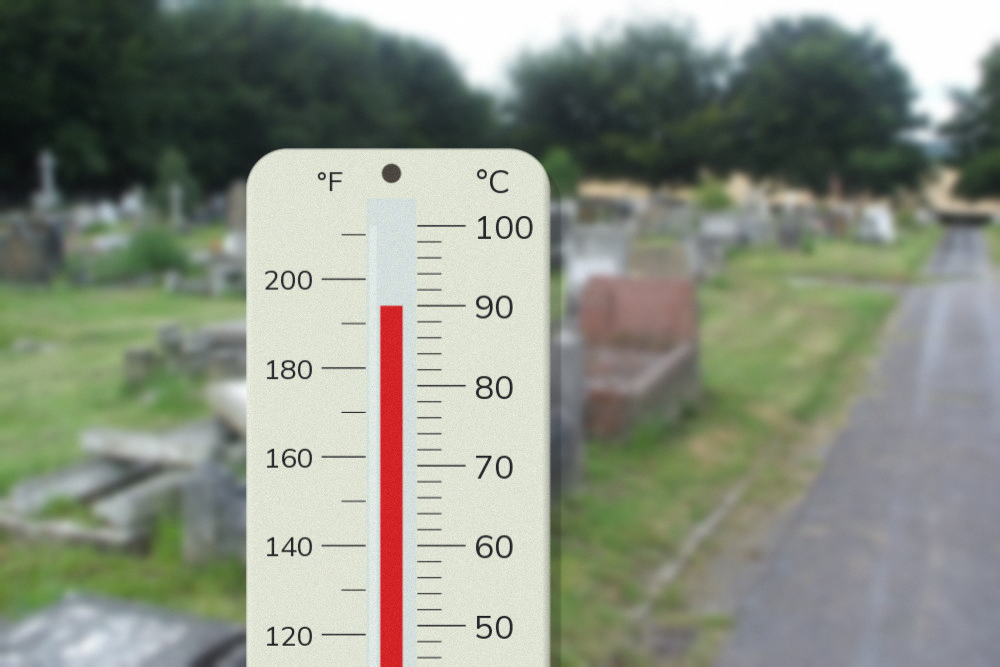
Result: 90 °C
